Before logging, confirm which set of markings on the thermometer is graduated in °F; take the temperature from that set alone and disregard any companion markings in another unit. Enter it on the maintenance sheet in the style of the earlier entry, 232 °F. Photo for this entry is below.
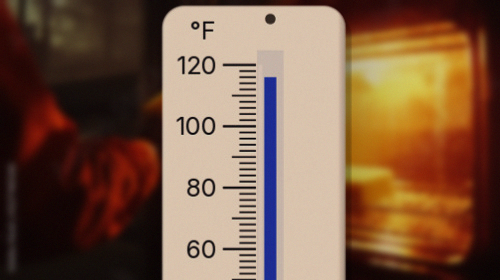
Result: 116 °F
